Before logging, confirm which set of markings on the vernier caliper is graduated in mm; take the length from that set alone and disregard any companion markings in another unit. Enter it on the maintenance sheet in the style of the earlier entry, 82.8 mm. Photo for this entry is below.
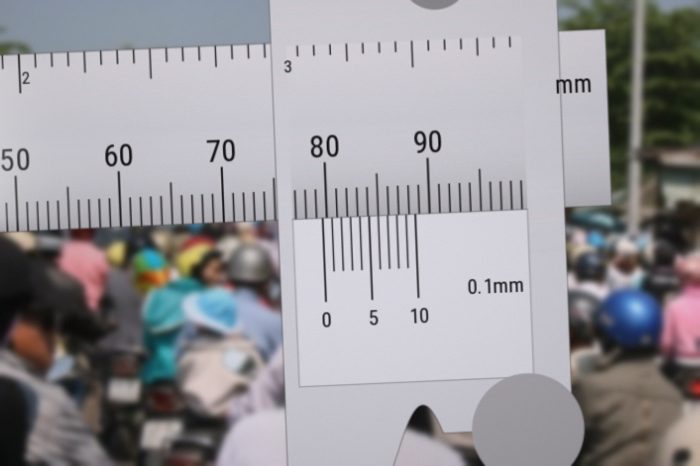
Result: 79.6 mm
